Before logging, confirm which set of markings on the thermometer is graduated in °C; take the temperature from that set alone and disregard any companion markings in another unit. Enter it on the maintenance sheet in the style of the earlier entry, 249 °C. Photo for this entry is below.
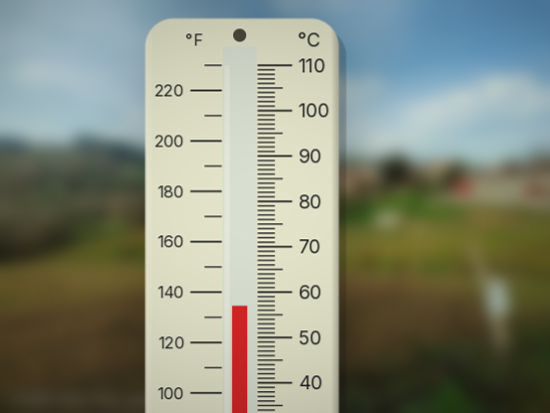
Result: 57 °C
